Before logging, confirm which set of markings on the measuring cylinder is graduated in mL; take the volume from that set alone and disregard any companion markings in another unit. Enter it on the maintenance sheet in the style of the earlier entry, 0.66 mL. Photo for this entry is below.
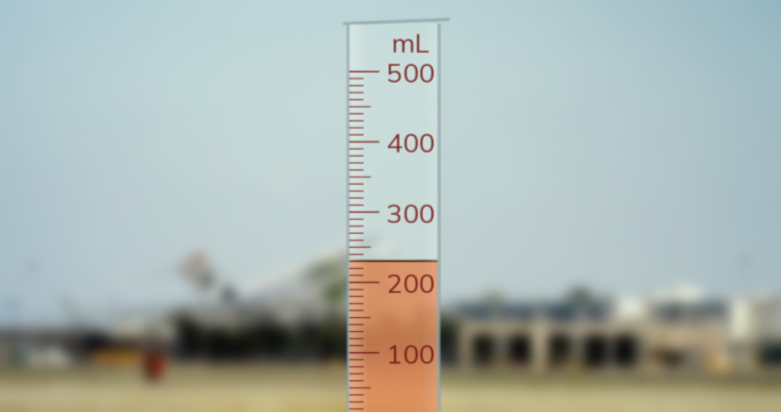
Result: 230 mL
